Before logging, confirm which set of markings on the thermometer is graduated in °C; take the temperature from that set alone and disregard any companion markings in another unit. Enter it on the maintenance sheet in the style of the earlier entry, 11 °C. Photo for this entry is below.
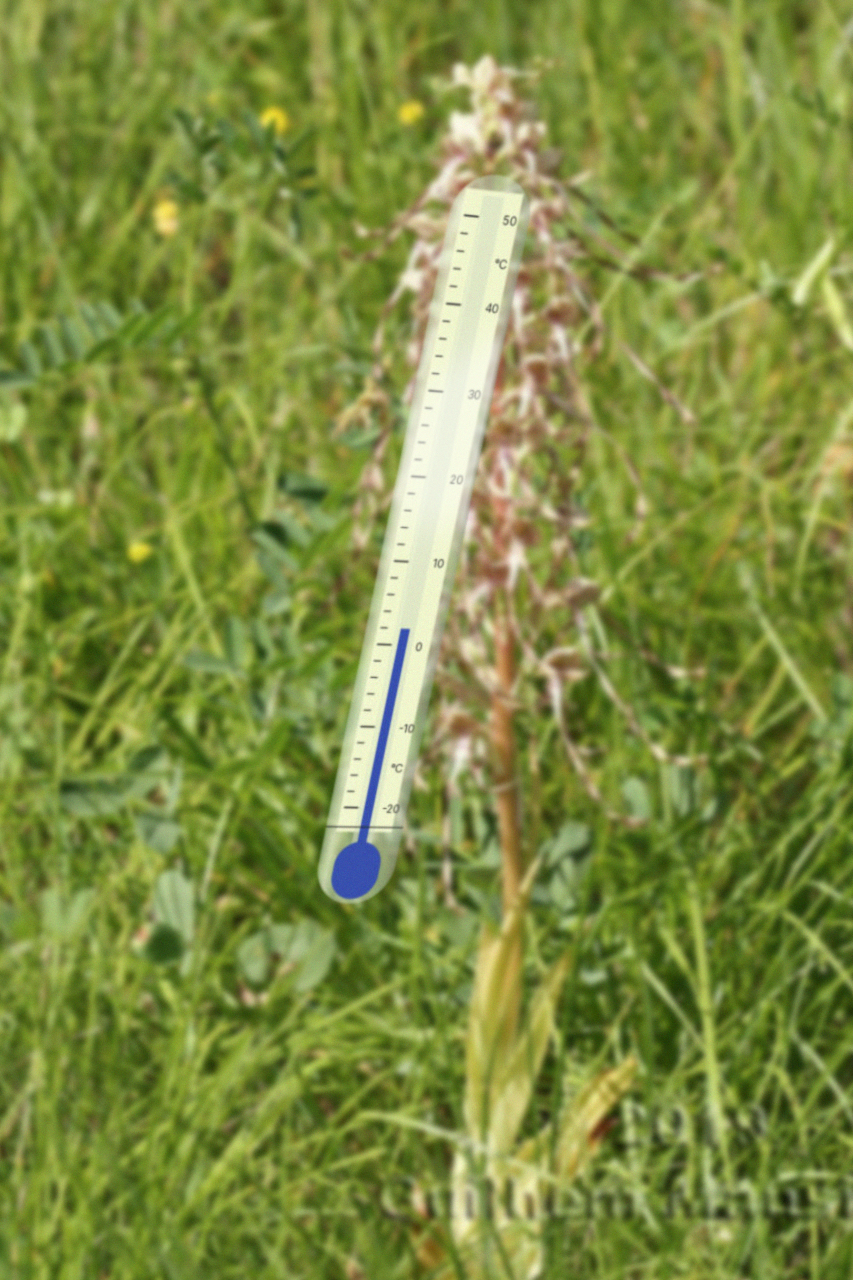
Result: 2 °C
